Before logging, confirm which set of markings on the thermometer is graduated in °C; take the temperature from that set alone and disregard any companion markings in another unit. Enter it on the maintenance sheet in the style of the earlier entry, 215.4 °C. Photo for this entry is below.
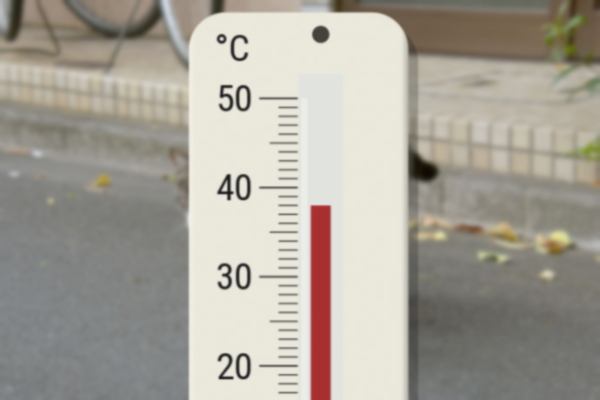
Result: 38 °C
